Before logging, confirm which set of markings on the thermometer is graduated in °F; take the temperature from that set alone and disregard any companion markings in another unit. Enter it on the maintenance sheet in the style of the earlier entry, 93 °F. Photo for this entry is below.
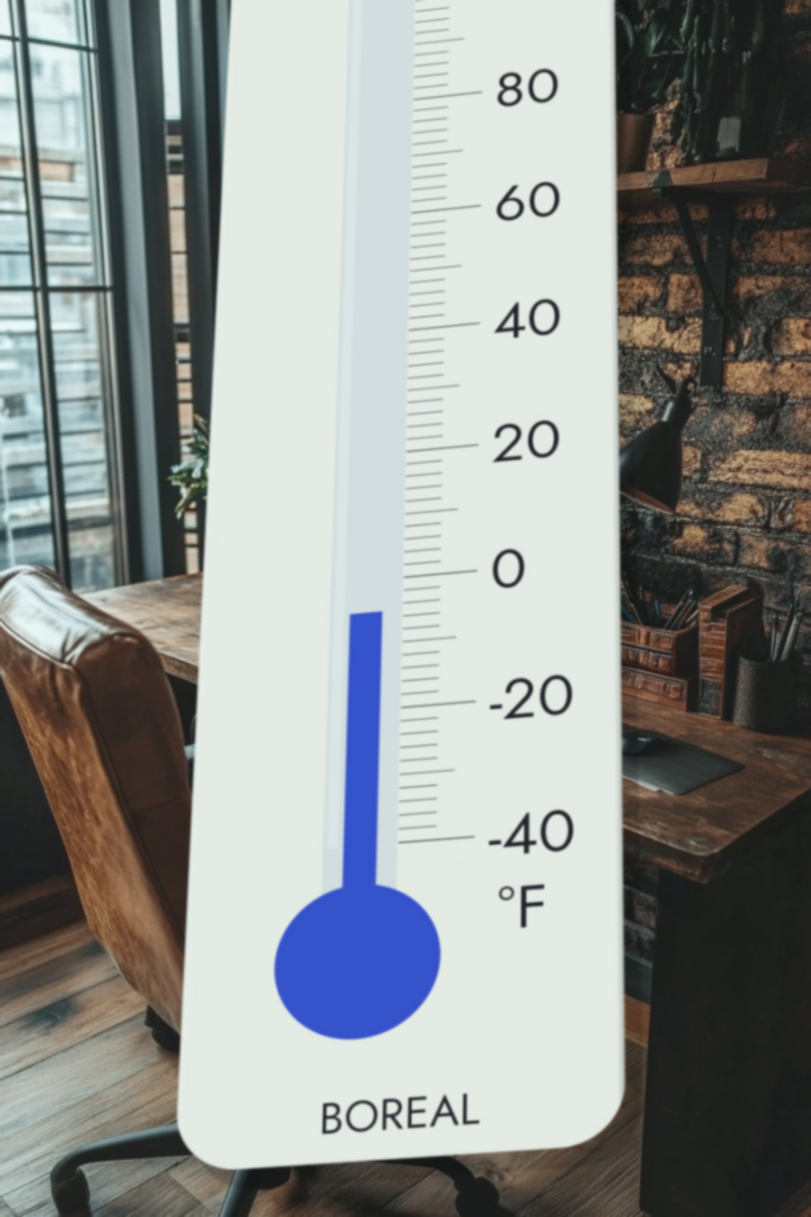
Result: -5 °F
